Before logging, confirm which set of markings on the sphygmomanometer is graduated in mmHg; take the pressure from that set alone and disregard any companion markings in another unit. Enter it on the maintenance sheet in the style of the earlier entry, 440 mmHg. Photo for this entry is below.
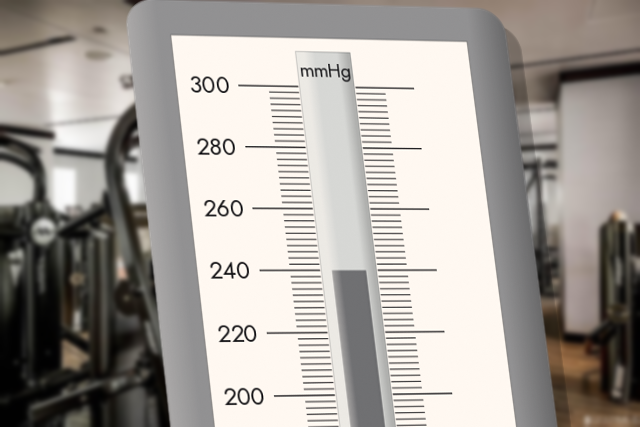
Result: 240 mmHg
